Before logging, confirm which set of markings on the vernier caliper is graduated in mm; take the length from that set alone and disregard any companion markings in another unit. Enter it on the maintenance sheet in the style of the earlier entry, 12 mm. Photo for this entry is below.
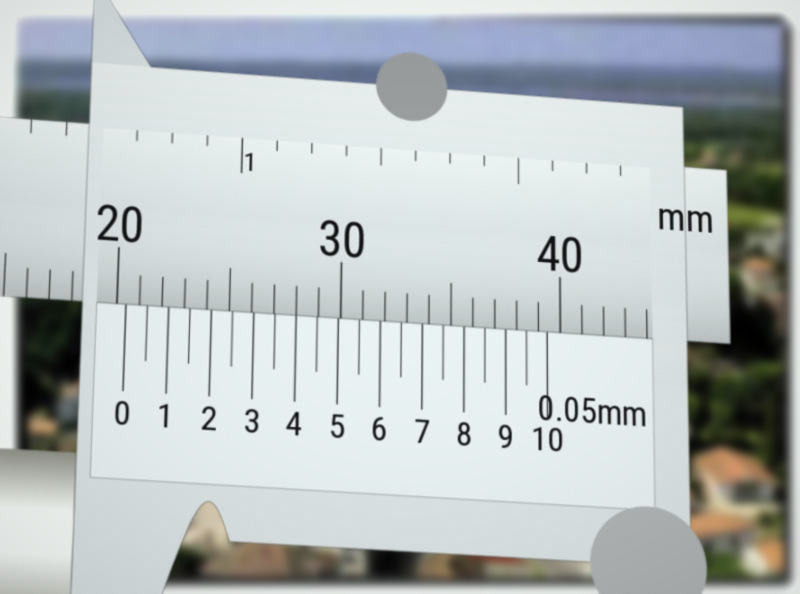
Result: 20.4 mm
